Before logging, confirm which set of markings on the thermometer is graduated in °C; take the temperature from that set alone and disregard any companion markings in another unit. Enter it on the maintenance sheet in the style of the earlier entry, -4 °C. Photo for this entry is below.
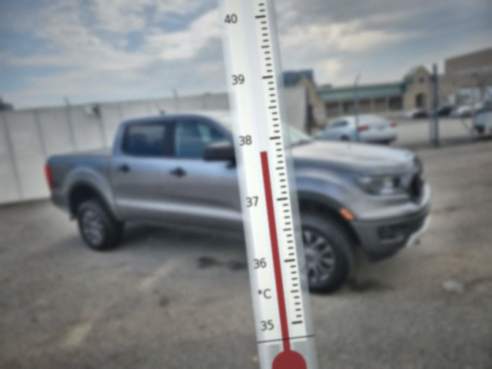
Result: 37.8 °C
